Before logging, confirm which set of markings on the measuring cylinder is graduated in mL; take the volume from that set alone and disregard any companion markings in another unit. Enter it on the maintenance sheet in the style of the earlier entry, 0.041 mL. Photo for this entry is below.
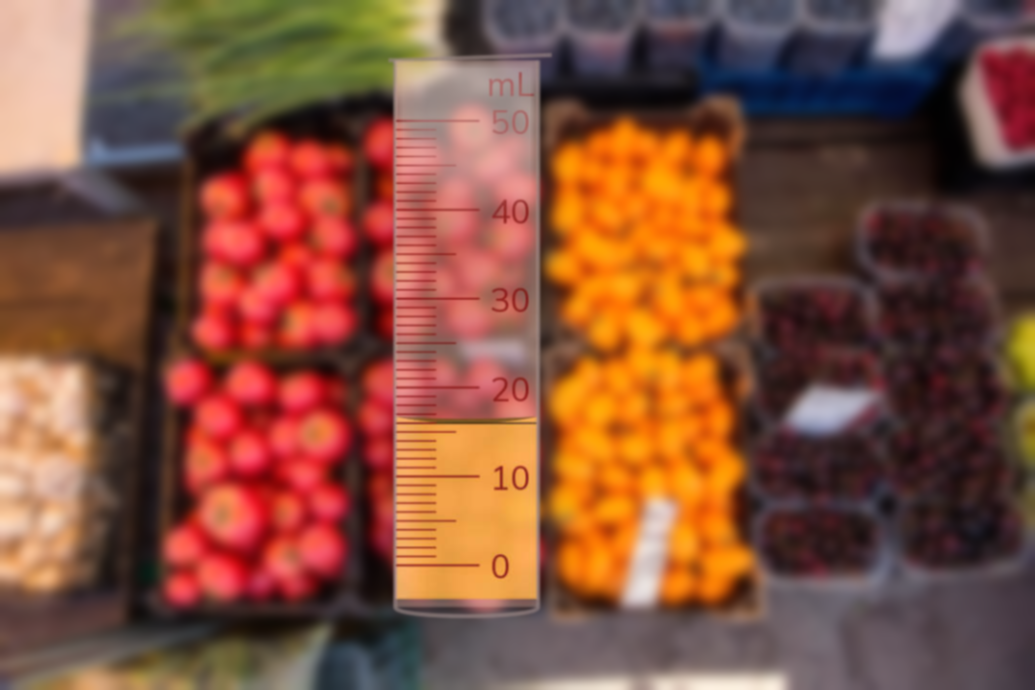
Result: 16 mL
